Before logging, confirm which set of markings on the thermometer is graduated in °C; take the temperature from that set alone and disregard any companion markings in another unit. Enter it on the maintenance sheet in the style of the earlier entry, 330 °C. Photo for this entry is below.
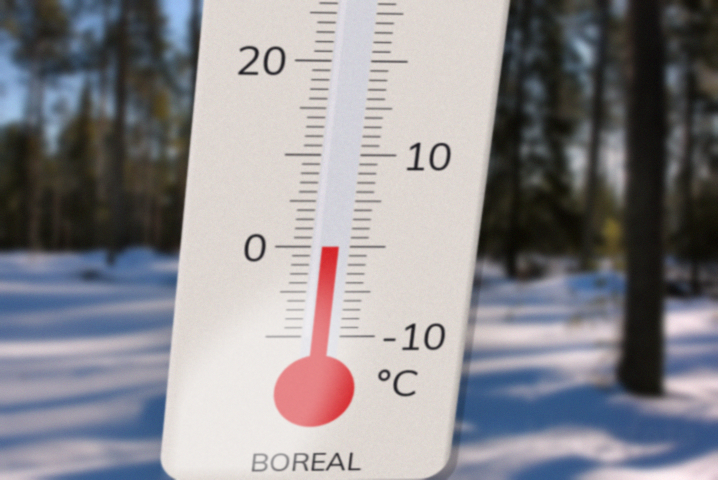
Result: 0 °C
